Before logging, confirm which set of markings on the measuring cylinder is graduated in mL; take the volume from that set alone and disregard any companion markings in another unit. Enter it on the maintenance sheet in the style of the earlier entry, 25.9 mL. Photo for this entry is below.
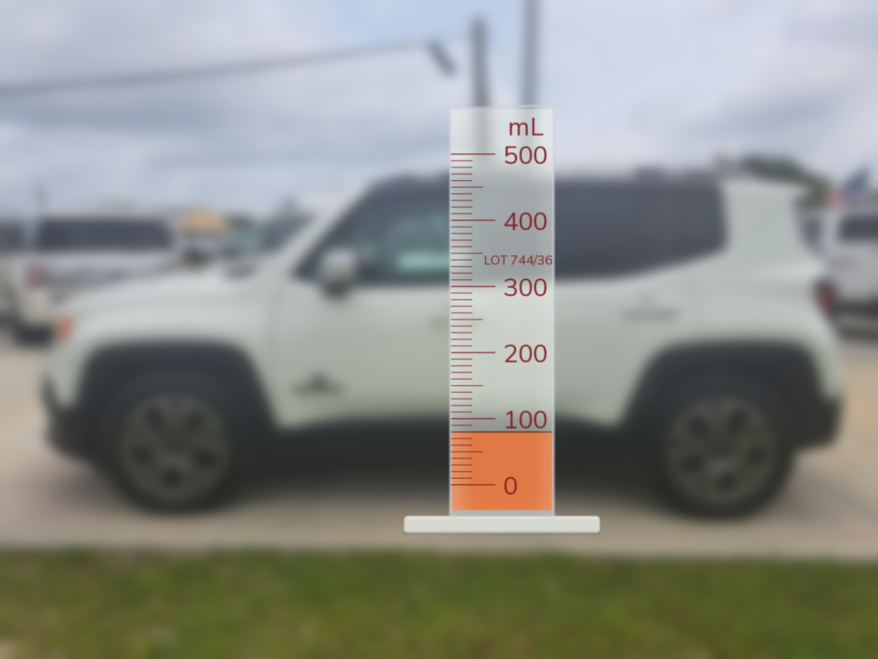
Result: 80 mL
